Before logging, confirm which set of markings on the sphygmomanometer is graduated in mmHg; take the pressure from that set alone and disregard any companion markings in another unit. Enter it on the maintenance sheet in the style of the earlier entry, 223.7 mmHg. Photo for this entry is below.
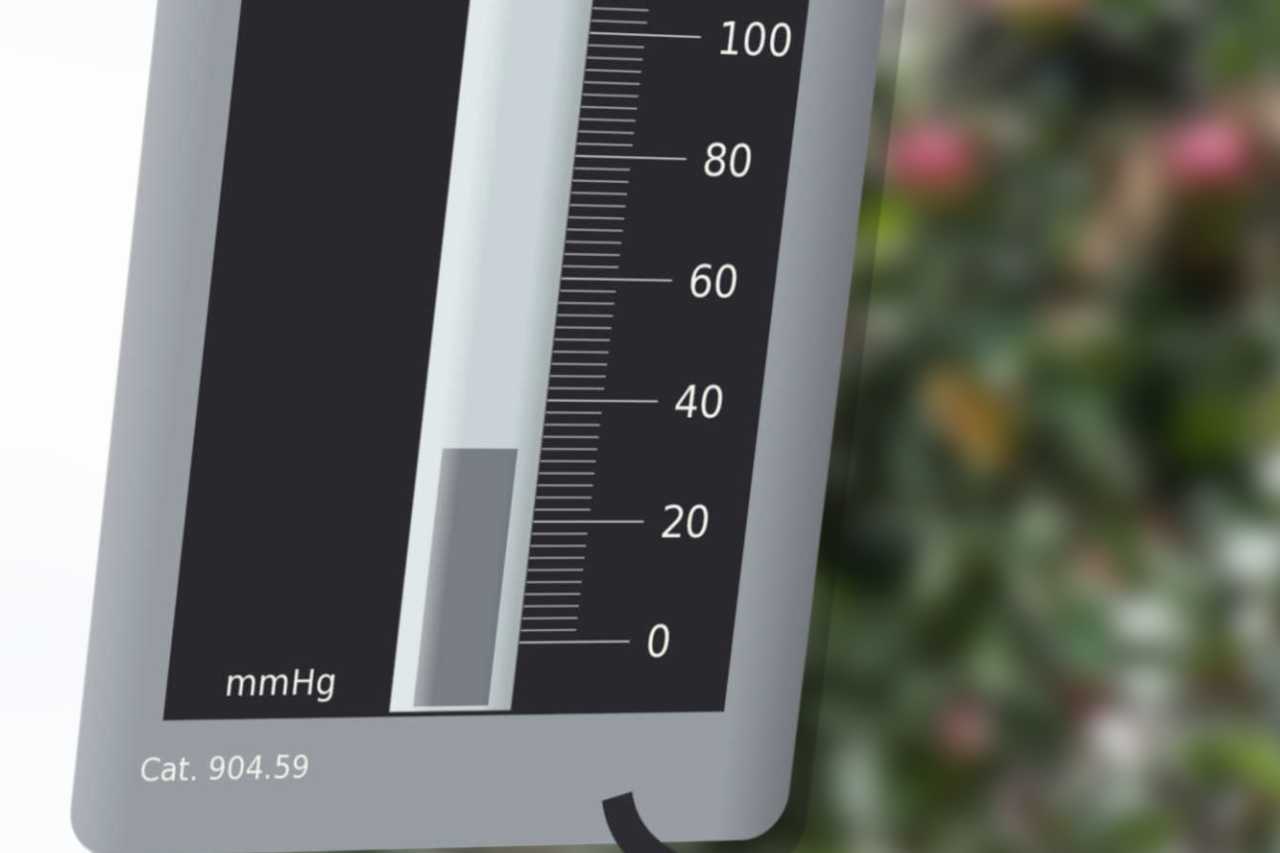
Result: 32 mmHg
